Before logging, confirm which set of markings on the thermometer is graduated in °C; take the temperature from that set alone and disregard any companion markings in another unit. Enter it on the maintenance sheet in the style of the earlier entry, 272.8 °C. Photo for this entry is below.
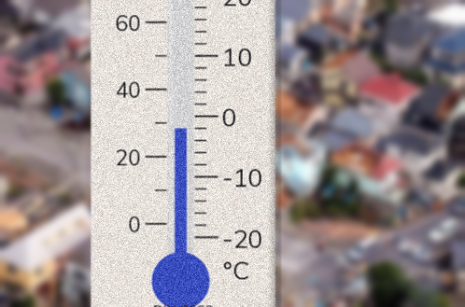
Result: -2 °C
